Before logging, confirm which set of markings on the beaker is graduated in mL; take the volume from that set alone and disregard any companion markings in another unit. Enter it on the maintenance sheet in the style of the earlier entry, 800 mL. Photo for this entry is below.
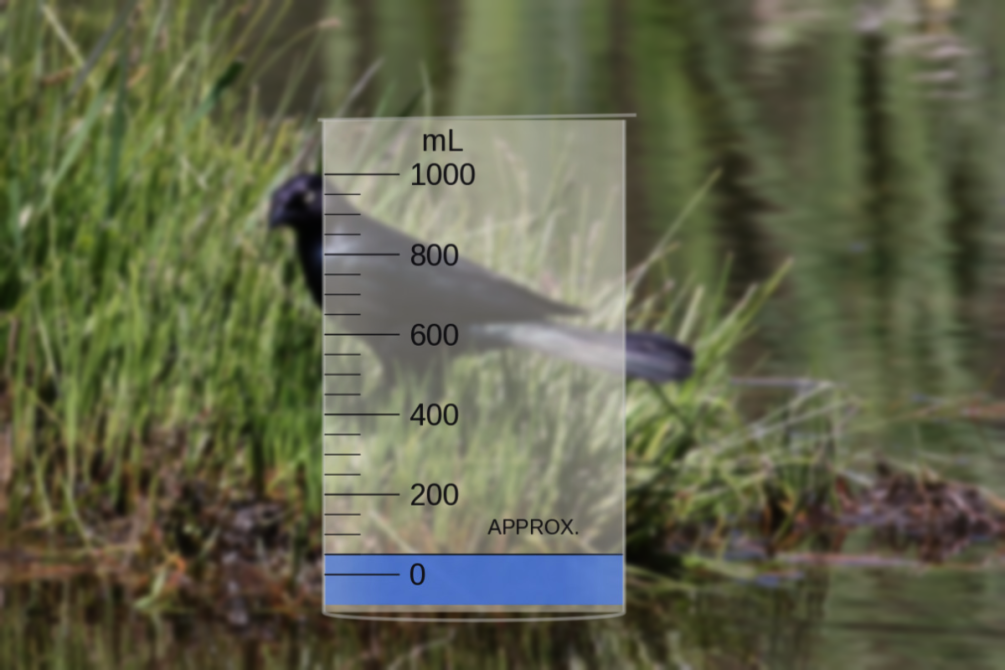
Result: 50 mL
